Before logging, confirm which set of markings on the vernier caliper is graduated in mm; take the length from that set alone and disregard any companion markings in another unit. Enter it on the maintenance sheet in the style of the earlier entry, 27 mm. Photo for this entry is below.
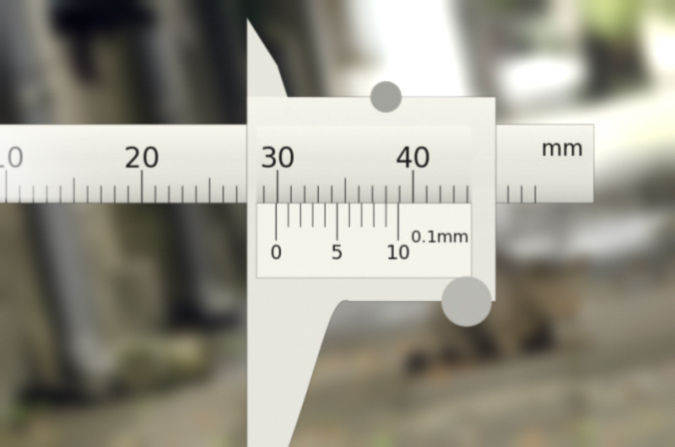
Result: 29.9 mm
